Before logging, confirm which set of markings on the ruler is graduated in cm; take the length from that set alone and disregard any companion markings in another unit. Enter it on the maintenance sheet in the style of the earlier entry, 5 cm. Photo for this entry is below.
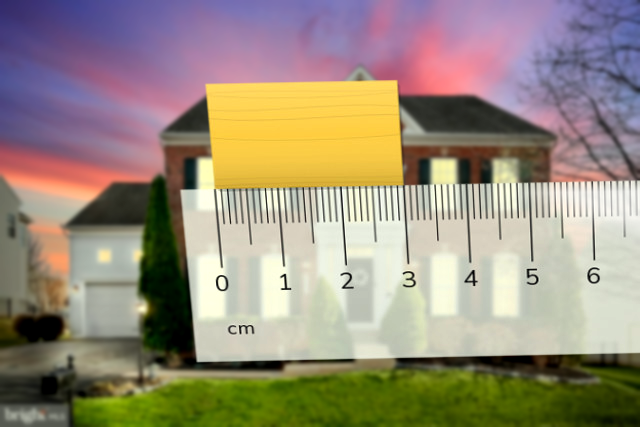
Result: 3 cm
